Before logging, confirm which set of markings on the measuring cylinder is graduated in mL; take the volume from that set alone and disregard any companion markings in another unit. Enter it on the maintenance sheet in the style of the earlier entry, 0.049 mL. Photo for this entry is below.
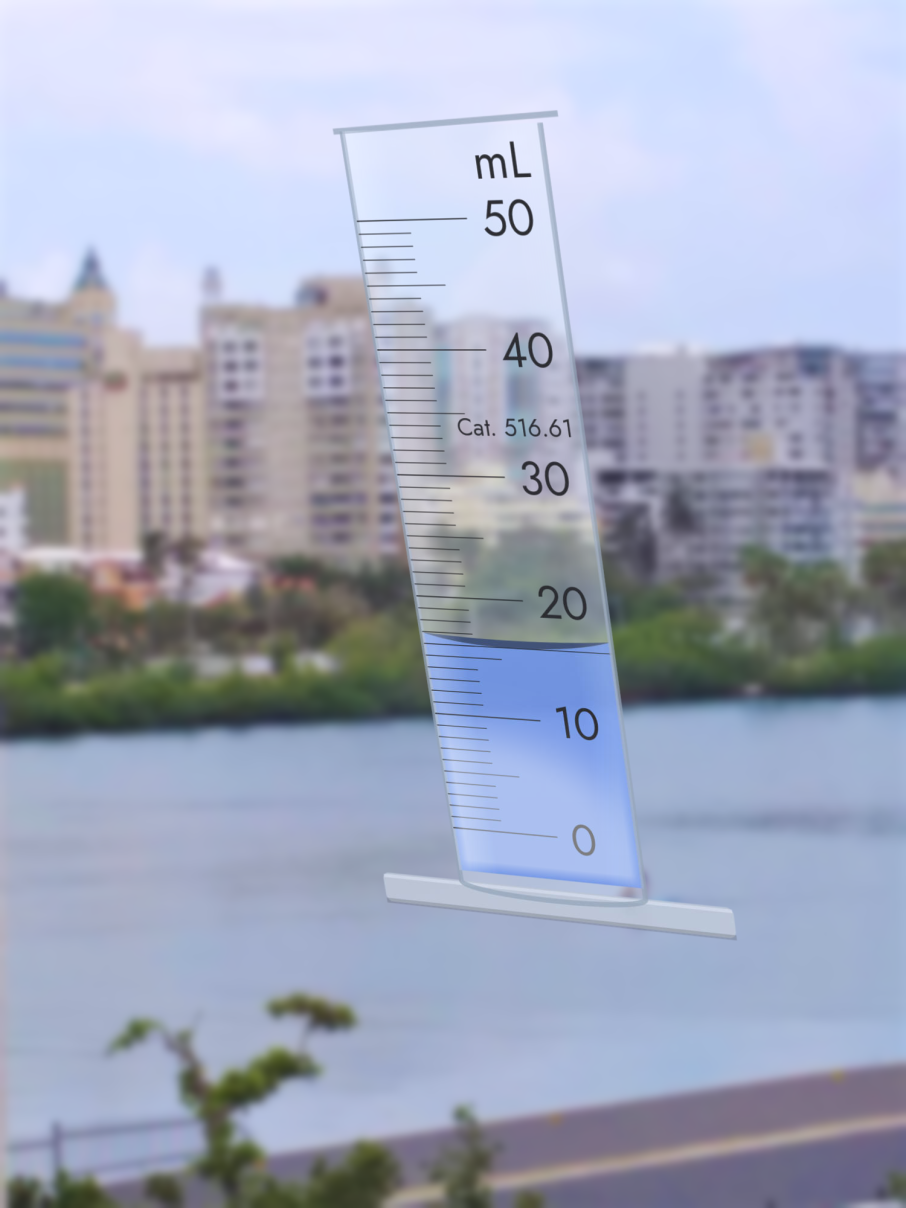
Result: 16 mL
